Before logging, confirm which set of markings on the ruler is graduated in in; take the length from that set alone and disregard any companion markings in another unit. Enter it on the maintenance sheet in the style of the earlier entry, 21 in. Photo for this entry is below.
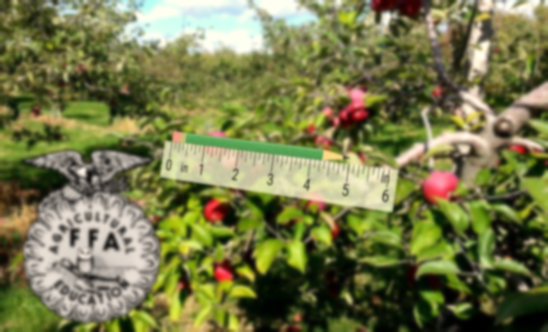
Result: 5 in
